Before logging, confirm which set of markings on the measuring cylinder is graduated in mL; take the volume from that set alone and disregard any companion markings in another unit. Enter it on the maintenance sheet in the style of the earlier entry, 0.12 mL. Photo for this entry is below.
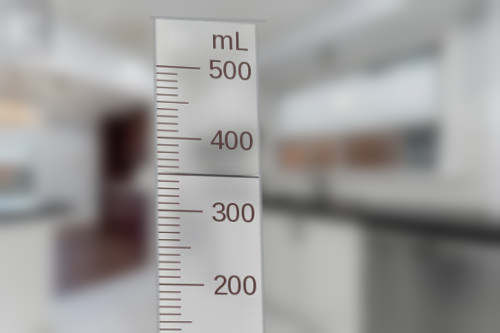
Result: 350 mL
